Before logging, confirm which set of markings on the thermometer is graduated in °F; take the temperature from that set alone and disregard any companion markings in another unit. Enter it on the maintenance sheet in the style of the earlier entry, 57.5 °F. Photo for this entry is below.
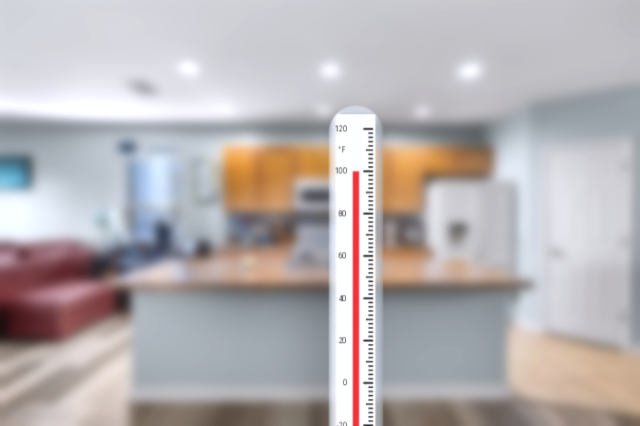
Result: 100 °F
